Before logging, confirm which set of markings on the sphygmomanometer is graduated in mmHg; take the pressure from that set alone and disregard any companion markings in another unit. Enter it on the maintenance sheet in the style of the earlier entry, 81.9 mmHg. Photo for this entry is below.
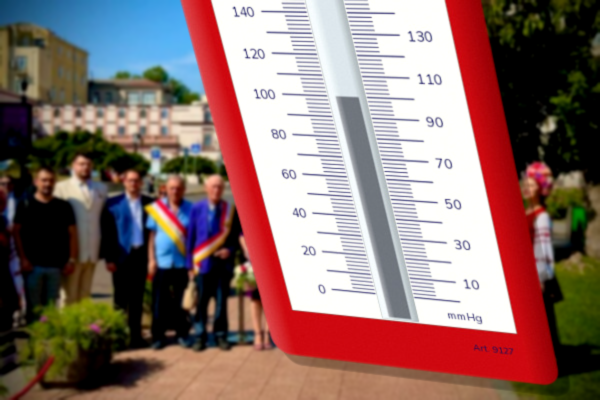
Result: 100 mmHg
